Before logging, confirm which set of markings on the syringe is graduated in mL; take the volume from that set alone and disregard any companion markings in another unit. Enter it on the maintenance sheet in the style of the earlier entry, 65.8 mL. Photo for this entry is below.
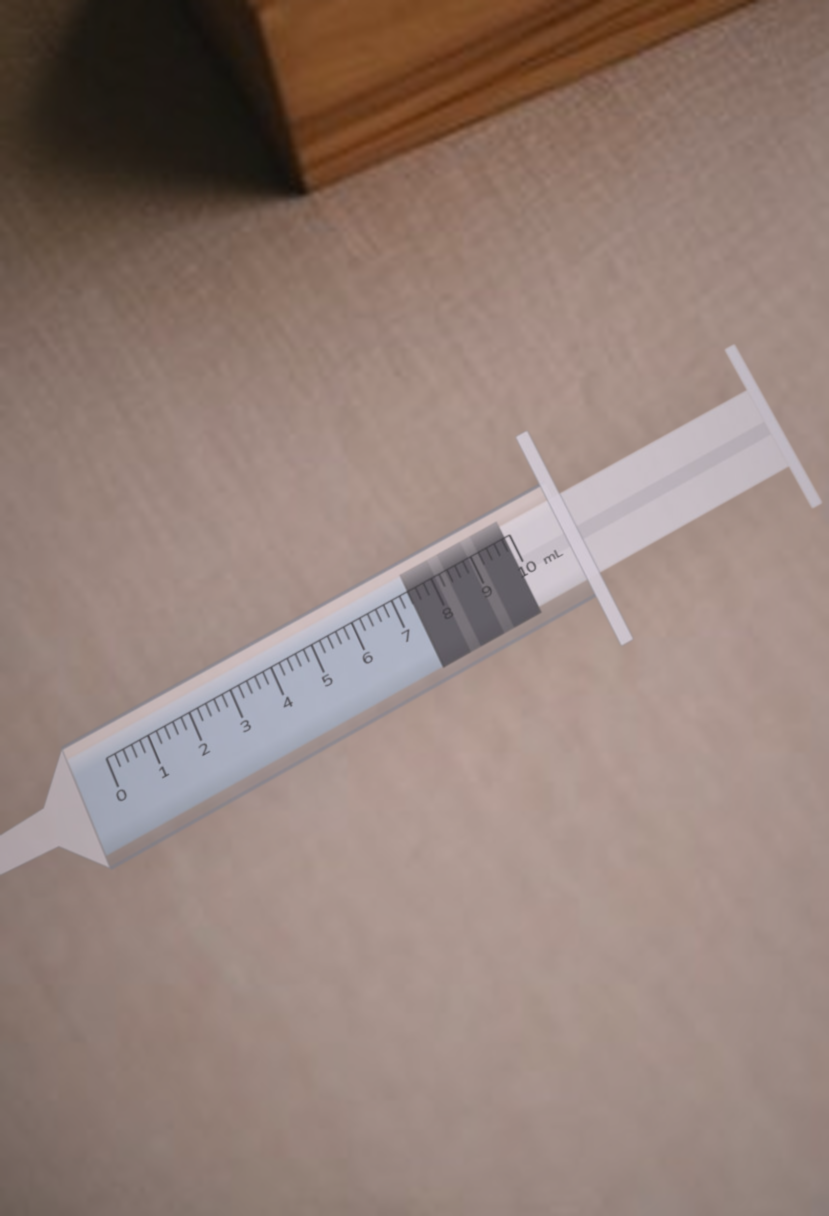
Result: 7.4 mL
